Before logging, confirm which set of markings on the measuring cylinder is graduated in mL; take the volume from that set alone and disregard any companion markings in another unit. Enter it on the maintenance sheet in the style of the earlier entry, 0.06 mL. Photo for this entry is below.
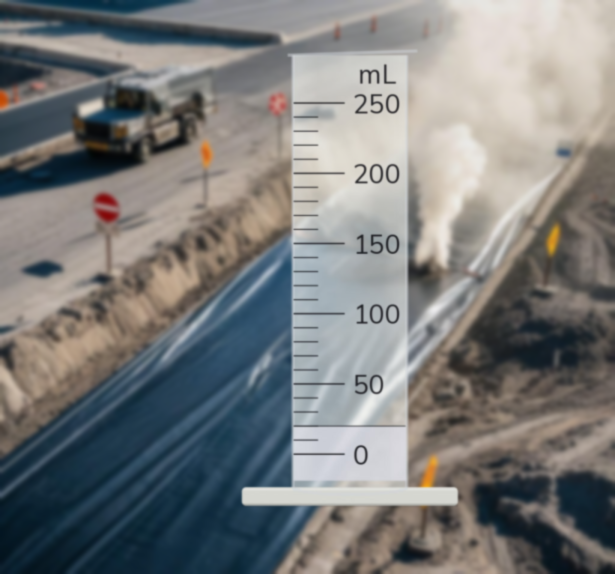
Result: 20 mL
